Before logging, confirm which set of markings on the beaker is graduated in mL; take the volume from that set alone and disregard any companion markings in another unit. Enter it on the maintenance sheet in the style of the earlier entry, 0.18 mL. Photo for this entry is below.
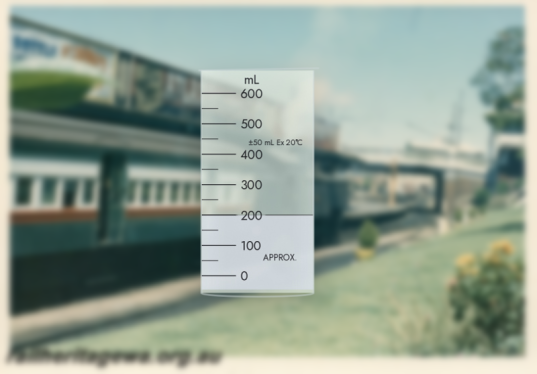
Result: 200 mL
